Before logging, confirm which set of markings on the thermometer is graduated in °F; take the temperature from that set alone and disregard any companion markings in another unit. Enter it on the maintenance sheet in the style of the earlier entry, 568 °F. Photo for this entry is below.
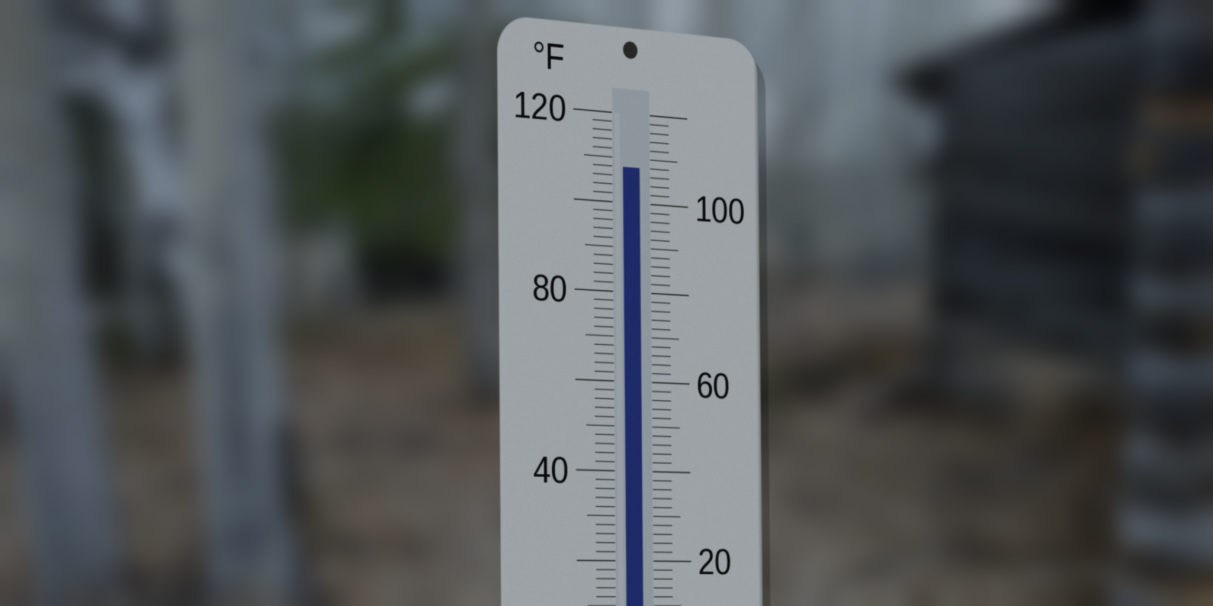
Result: 108 °F
